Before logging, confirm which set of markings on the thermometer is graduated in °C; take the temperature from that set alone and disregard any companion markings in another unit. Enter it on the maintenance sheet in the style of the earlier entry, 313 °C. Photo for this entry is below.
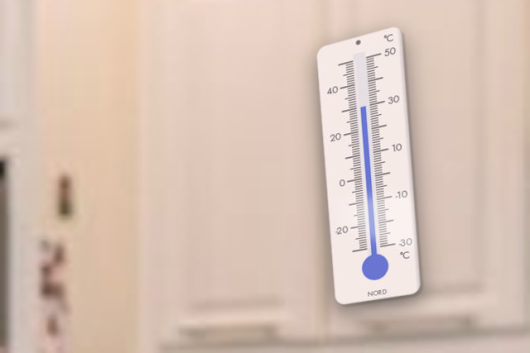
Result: 30 °C
